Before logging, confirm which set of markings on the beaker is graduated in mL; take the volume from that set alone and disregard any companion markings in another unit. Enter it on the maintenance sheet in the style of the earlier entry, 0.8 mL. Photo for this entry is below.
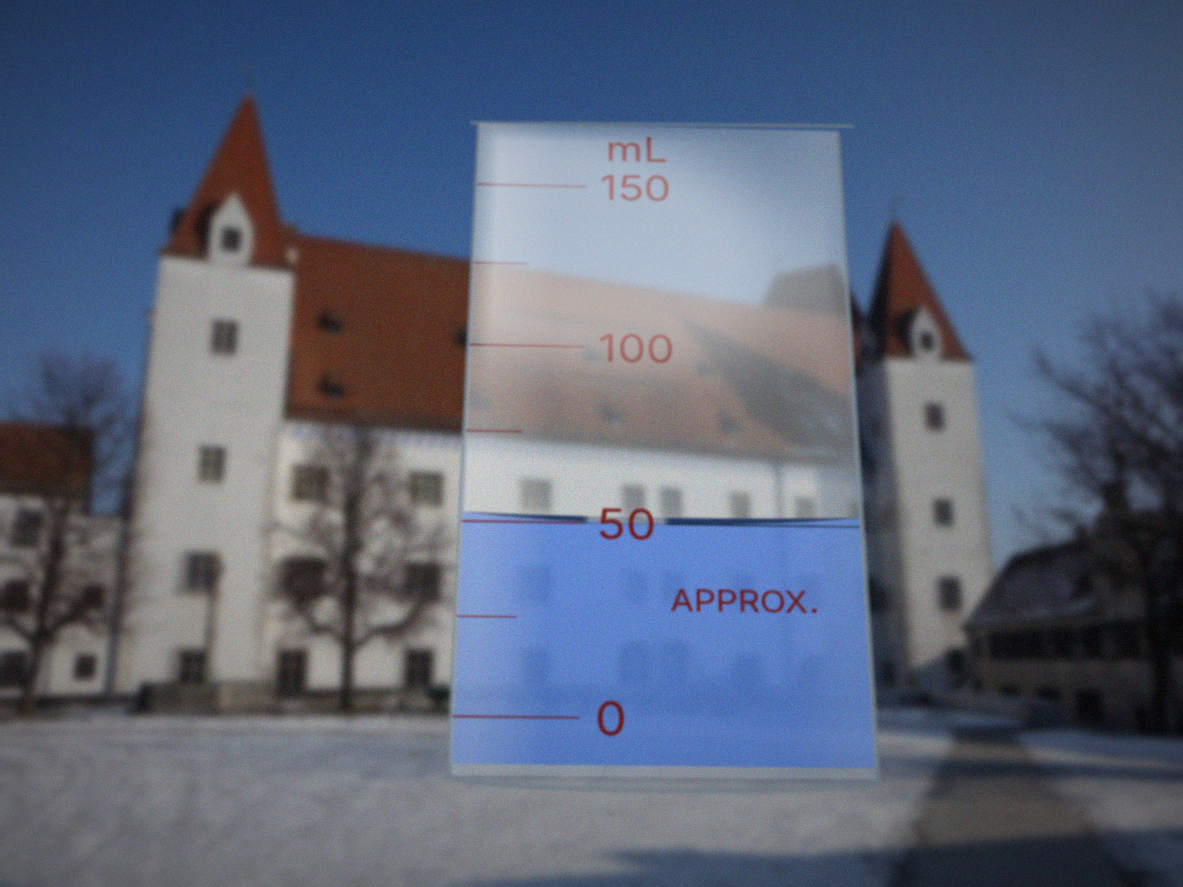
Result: 50 mL
